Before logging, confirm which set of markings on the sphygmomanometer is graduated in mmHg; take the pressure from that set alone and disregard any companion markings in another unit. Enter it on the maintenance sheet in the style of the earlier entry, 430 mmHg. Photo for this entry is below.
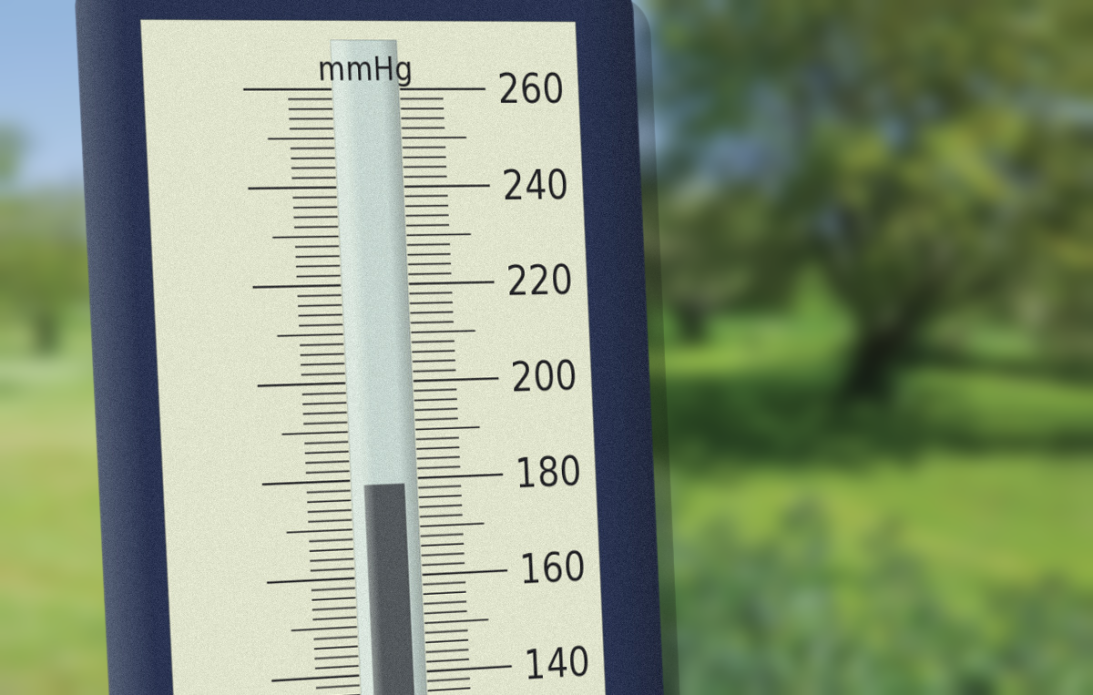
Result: 179 mmHg
